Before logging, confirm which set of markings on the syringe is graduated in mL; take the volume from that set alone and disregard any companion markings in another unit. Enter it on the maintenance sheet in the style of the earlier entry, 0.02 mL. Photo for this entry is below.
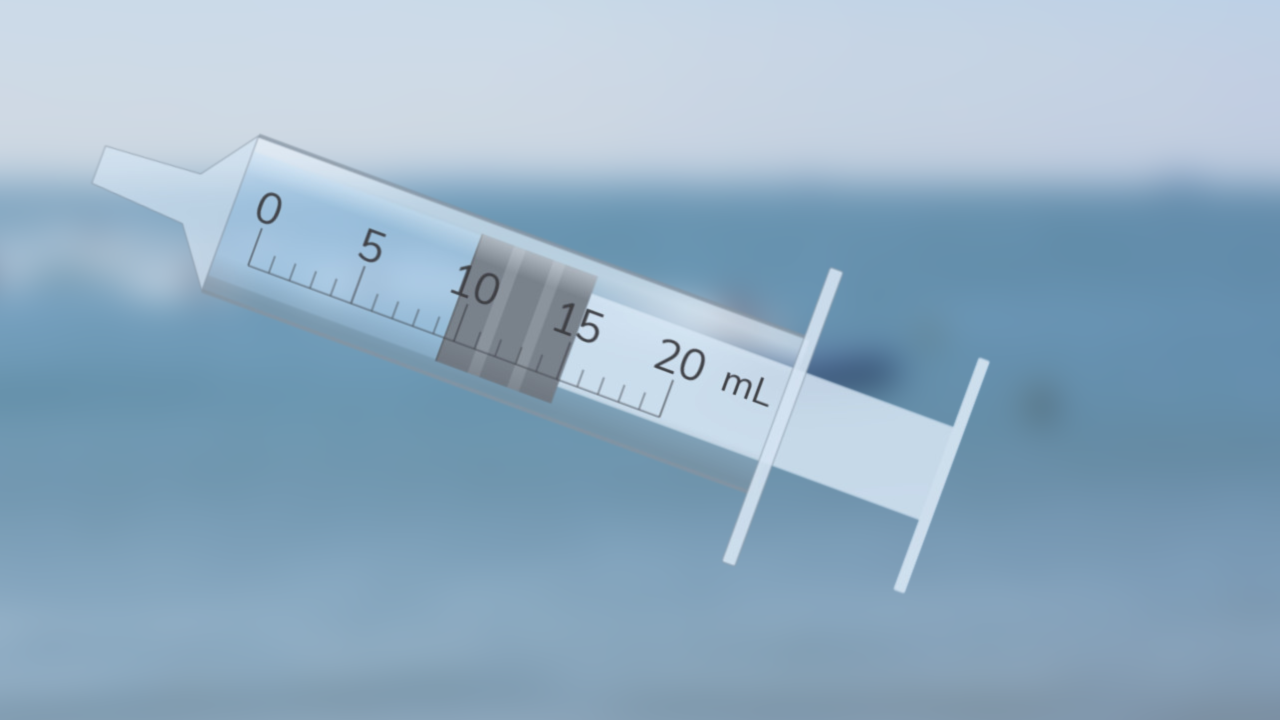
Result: 9.5 mL
